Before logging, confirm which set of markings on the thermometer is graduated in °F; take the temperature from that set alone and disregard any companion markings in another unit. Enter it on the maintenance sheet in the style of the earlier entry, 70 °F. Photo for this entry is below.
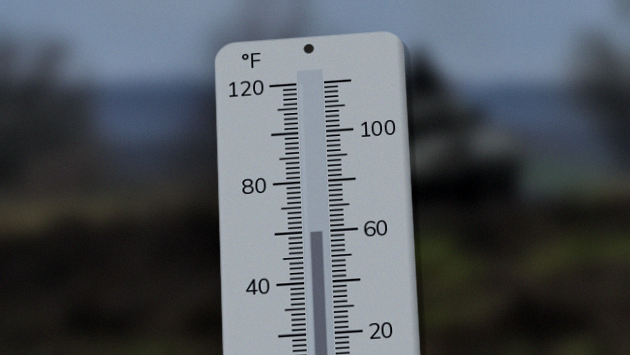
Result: 60 °F
